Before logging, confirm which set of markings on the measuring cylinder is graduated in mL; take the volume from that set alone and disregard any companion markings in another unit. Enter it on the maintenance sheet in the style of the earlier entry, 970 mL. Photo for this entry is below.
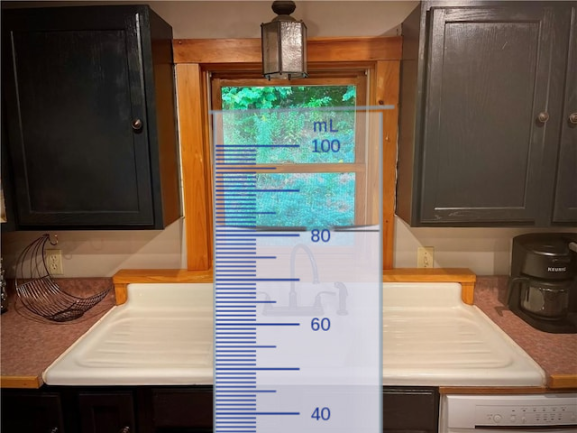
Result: 81 mL
